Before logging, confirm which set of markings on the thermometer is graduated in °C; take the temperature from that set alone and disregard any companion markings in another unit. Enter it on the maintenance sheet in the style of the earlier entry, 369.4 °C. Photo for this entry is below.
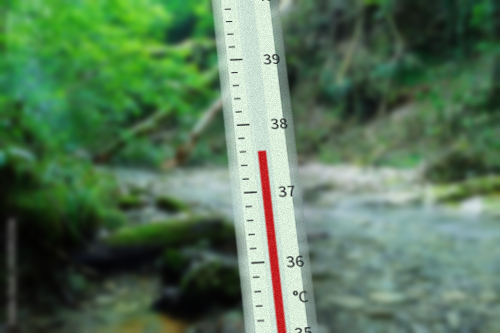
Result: 37.6 °C
